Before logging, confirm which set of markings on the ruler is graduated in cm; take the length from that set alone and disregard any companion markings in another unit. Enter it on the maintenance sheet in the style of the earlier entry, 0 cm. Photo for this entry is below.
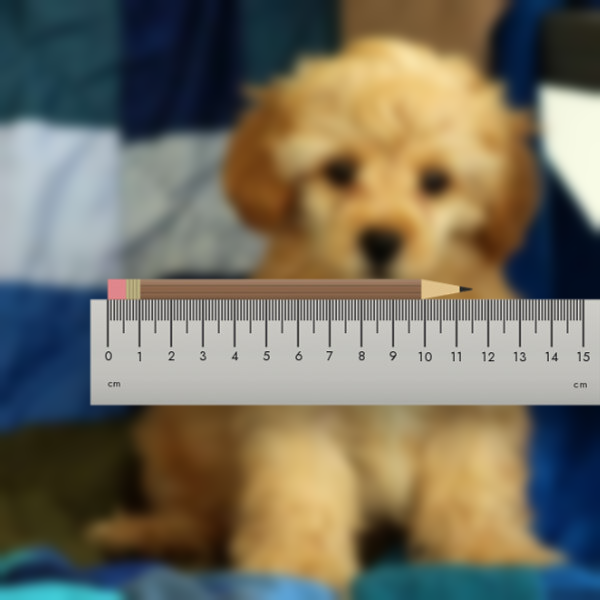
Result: 11.5 cm
